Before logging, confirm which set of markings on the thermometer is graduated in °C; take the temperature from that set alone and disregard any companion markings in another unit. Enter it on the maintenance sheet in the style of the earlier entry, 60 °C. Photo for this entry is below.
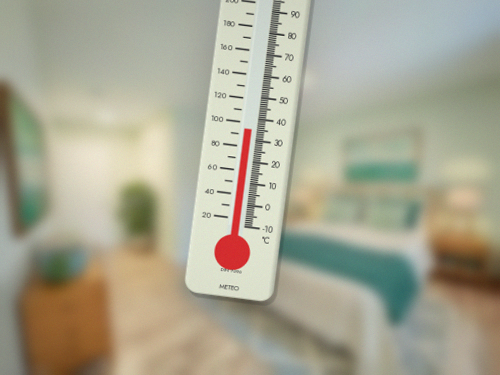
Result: 35 °C
